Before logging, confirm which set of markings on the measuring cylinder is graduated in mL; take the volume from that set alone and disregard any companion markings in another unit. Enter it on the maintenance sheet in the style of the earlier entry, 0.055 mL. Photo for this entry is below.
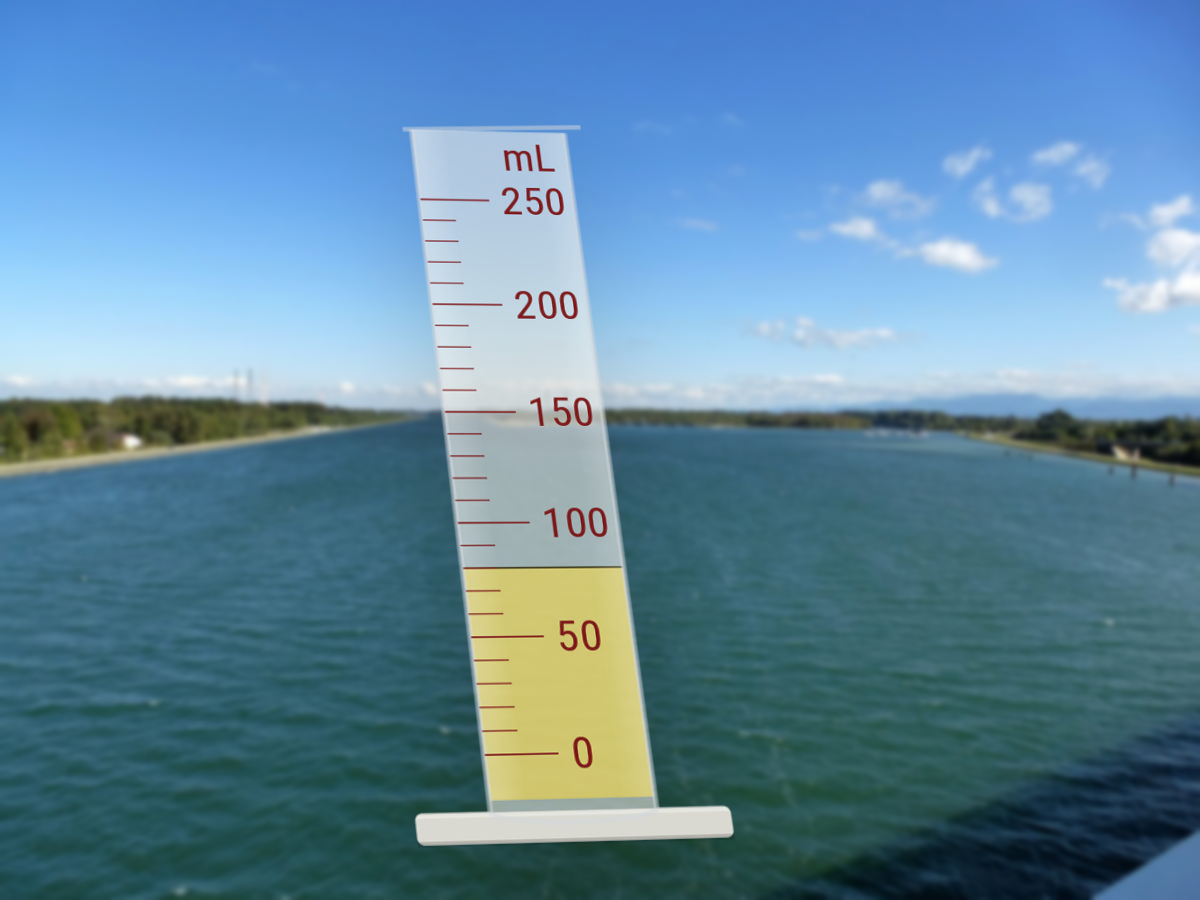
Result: 80 mL
